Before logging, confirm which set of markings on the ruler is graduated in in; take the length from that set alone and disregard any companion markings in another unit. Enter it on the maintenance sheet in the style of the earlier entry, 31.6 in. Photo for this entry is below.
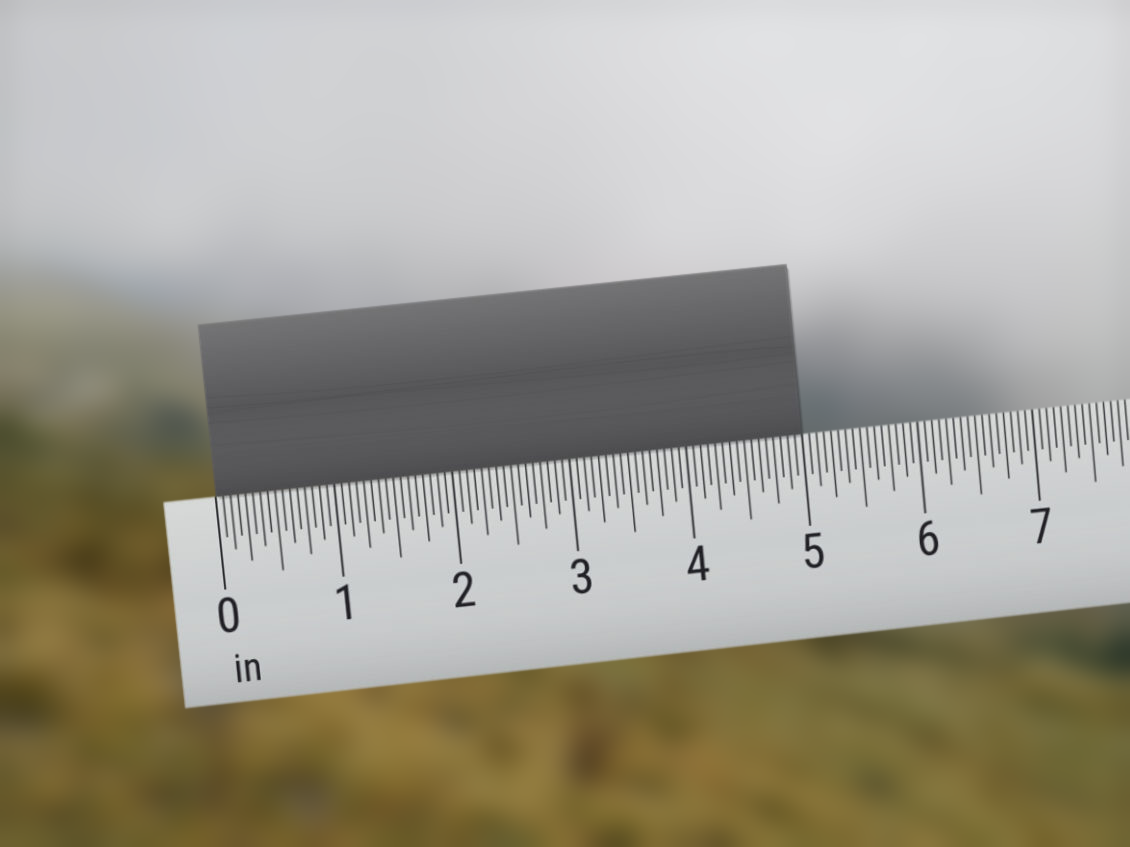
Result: 5 in
